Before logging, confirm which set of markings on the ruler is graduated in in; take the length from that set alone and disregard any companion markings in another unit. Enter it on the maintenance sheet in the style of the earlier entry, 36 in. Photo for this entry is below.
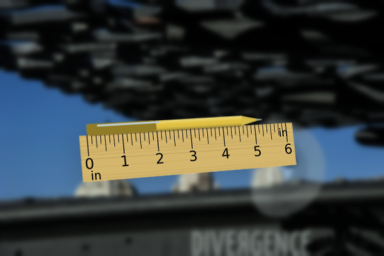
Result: 5.25 in
